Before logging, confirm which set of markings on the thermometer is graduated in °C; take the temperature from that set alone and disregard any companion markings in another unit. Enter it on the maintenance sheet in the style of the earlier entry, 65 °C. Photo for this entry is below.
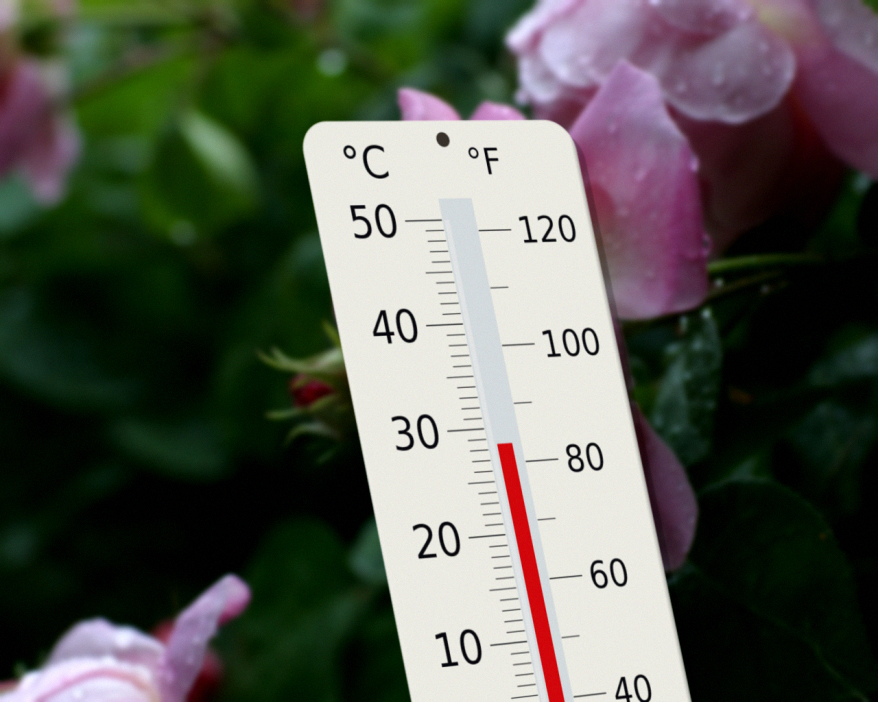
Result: 28.5 °C
